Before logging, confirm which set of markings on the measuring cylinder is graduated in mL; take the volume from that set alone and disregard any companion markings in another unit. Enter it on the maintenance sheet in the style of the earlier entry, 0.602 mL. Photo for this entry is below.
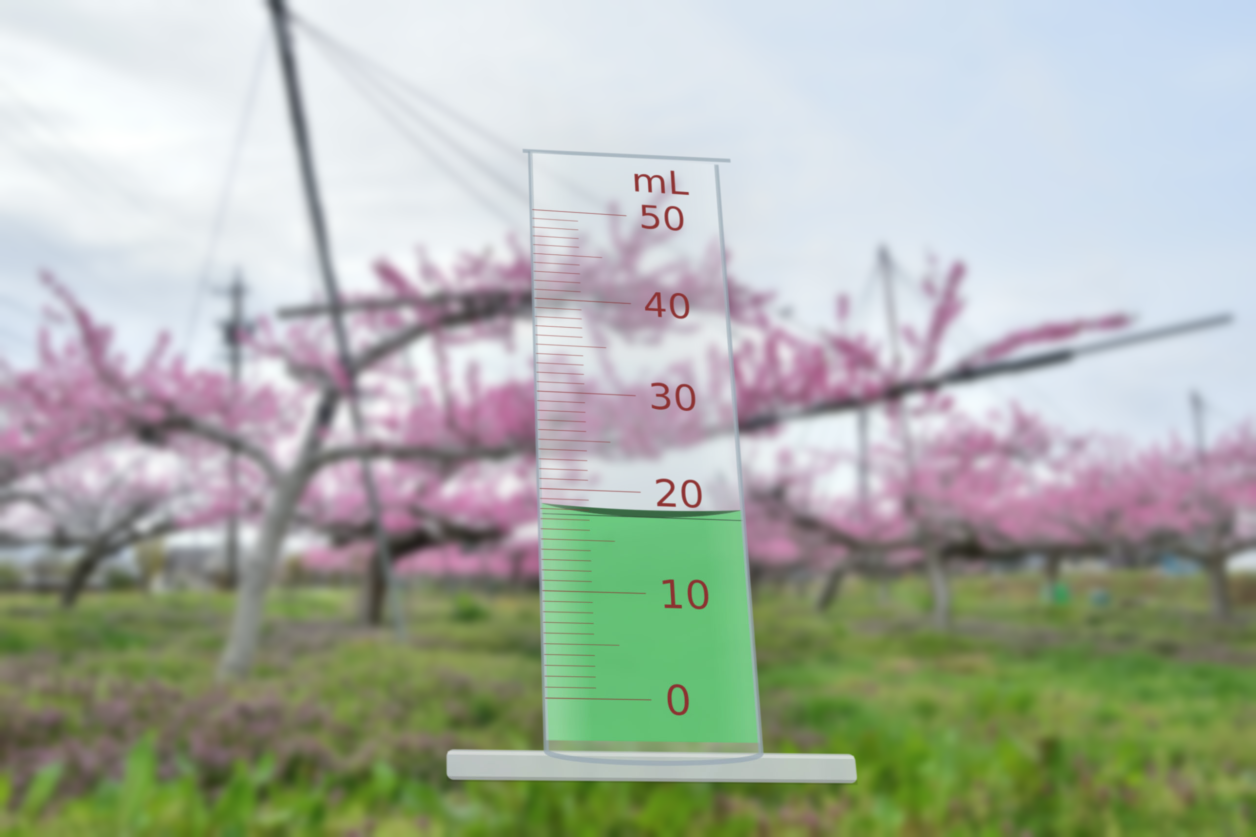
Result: 17.5 mL
